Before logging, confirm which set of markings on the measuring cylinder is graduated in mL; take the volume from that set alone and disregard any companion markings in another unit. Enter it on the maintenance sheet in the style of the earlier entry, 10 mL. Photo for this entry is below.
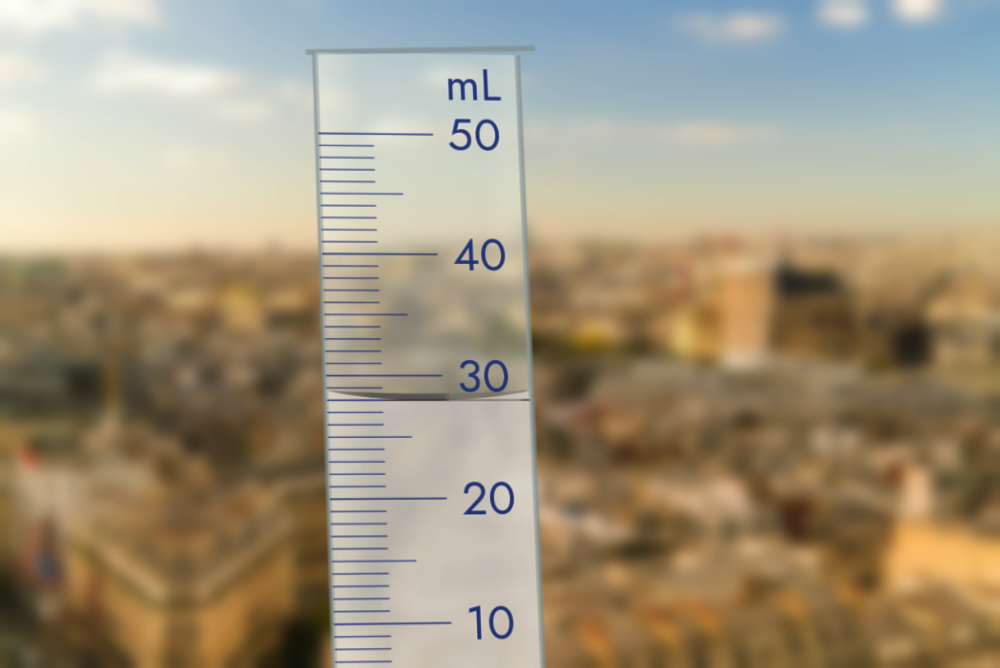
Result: 28 mL
